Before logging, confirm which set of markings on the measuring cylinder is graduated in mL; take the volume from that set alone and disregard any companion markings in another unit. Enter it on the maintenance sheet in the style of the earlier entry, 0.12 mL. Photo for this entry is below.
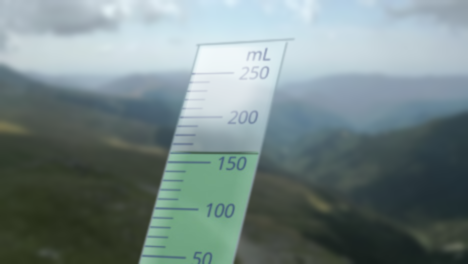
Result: 160 mL
